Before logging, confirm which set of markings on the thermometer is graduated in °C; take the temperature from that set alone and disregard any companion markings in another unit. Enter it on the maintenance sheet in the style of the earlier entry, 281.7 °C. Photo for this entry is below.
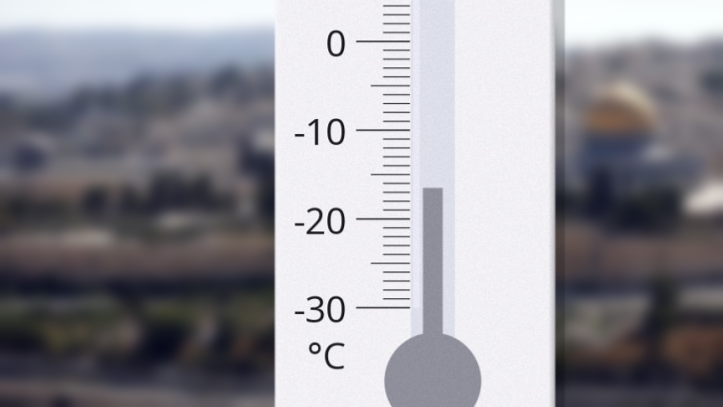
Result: -16.5 °C
